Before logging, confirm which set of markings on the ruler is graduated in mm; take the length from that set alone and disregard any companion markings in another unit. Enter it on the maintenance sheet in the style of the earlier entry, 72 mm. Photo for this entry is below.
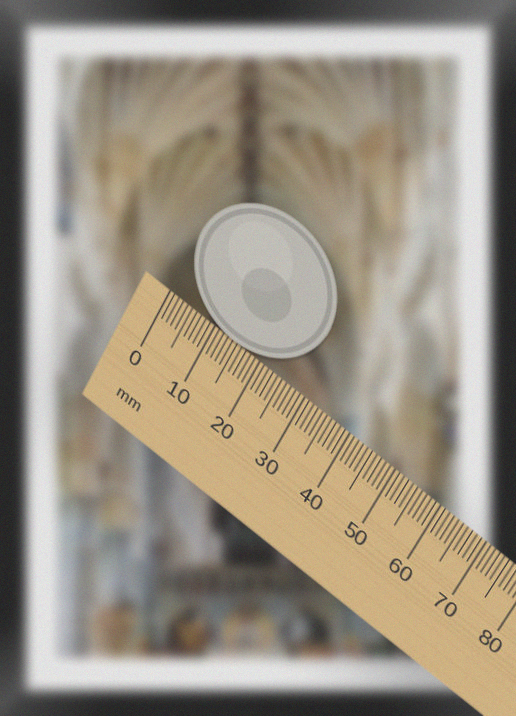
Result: 28 mm
